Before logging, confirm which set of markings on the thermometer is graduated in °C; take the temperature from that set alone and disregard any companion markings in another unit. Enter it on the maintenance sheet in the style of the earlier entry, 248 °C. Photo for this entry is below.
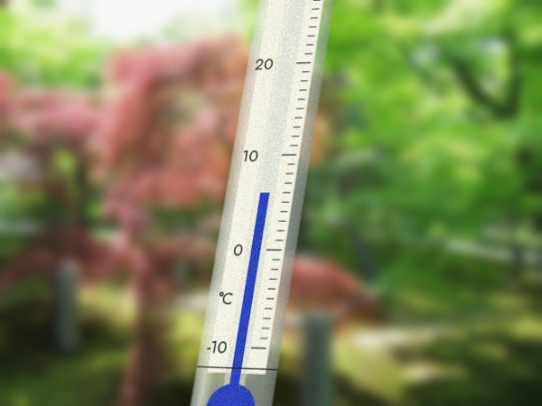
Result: 6 °C
